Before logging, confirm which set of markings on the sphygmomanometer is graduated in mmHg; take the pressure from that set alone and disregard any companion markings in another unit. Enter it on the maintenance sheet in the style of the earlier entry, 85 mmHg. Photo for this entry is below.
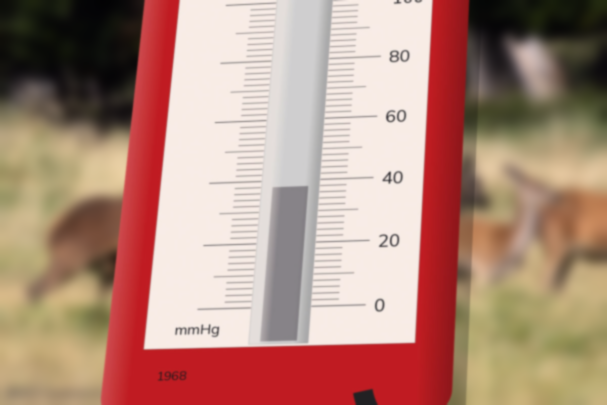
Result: 38 mmHg
